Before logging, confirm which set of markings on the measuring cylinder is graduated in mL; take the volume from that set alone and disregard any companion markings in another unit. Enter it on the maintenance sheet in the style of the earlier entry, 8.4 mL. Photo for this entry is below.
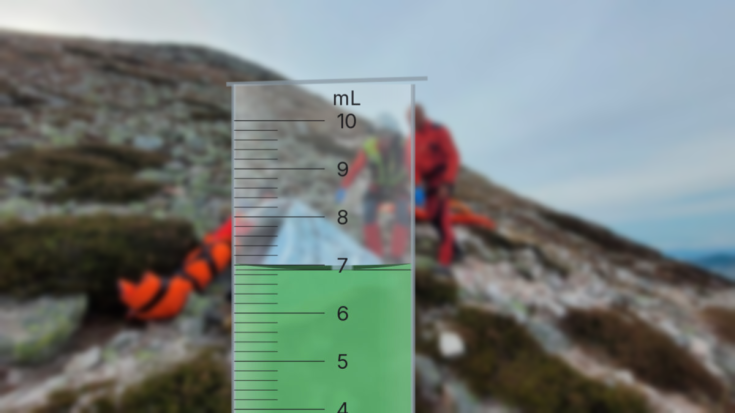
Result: 6.9 mL
